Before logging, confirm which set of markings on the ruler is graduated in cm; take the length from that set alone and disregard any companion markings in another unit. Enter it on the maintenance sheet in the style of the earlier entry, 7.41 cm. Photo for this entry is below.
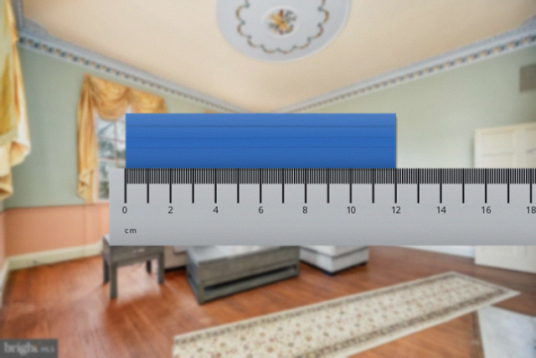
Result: 12 cm
